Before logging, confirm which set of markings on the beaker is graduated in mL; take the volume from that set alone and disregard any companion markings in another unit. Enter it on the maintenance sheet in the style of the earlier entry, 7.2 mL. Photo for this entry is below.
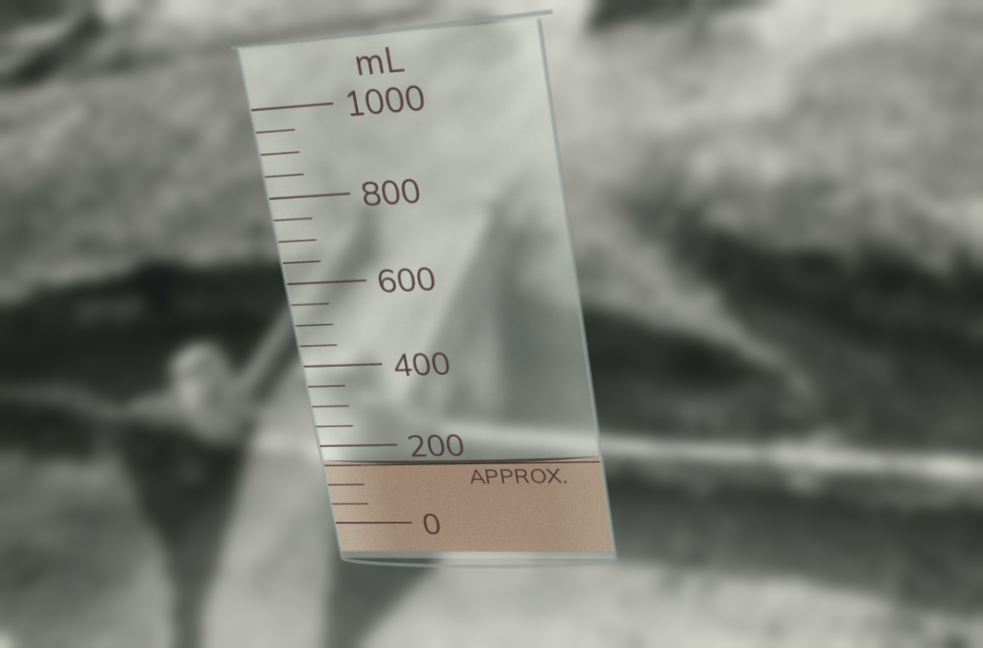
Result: 150 mL
